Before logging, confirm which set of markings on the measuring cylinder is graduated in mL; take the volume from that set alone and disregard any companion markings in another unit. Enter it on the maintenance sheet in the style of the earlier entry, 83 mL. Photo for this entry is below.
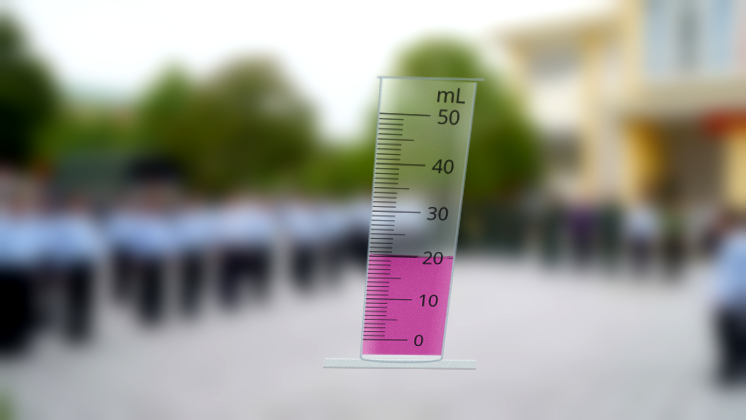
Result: 20 mL
